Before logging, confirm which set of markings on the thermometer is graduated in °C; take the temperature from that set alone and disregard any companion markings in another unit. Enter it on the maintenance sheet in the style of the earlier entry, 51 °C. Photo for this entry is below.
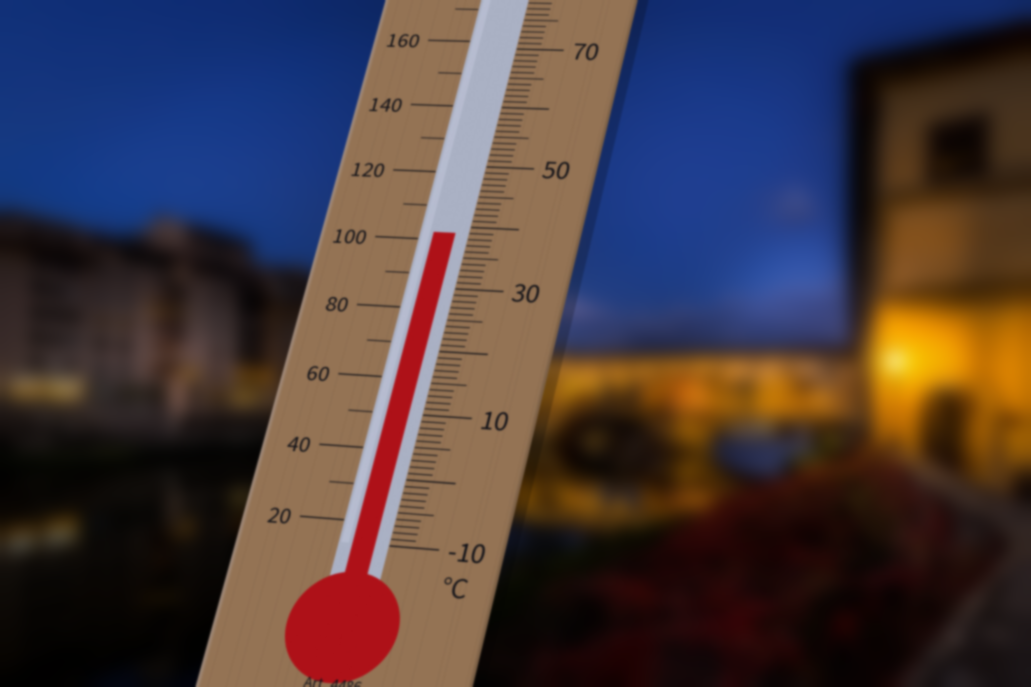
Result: 39 °C
